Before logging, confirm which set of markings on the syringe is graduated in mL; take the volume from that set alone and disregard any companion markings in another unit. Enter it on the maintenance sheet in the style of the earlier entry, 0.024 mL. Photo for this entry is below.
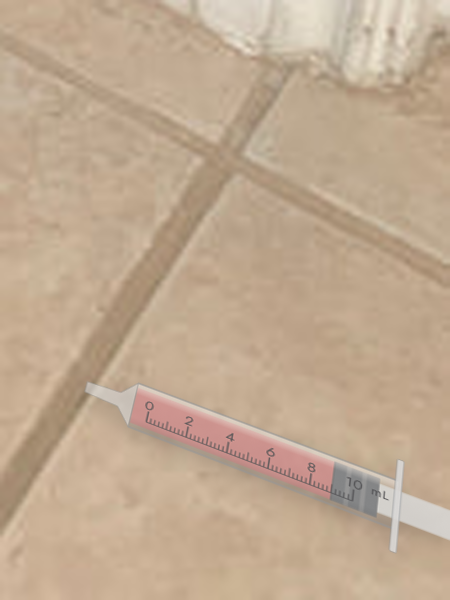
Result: 9 mL
